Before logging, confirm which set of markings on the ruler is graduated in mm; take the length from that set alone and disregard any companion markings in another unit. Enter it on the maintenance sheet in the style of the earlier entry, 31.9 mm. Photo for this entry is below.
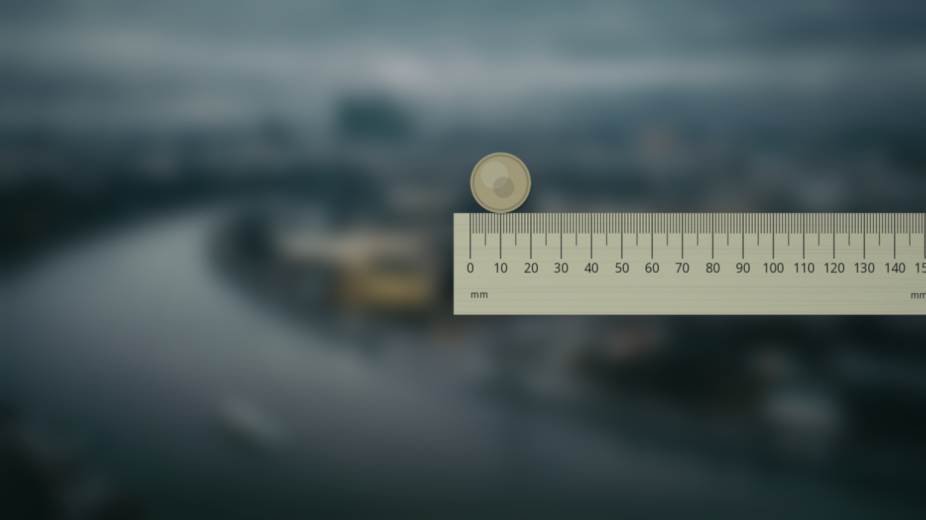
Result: 20 mm
